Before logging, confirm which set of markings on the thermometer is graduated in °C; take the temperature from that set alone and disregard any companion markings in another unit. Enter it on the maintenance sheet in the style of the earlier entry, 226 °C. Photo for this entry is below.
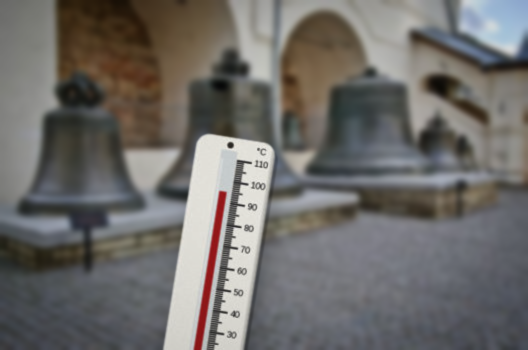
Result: 95 °C
